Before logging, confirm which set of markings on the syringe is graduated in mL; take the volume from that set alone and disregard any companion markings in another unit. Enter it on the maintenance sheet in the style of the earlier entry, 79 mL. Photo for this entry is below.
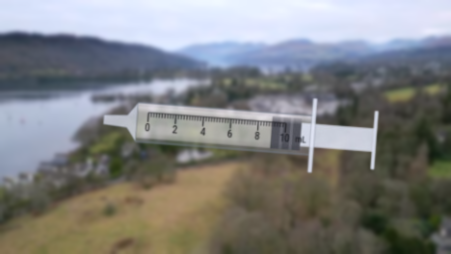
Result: 9 mL
